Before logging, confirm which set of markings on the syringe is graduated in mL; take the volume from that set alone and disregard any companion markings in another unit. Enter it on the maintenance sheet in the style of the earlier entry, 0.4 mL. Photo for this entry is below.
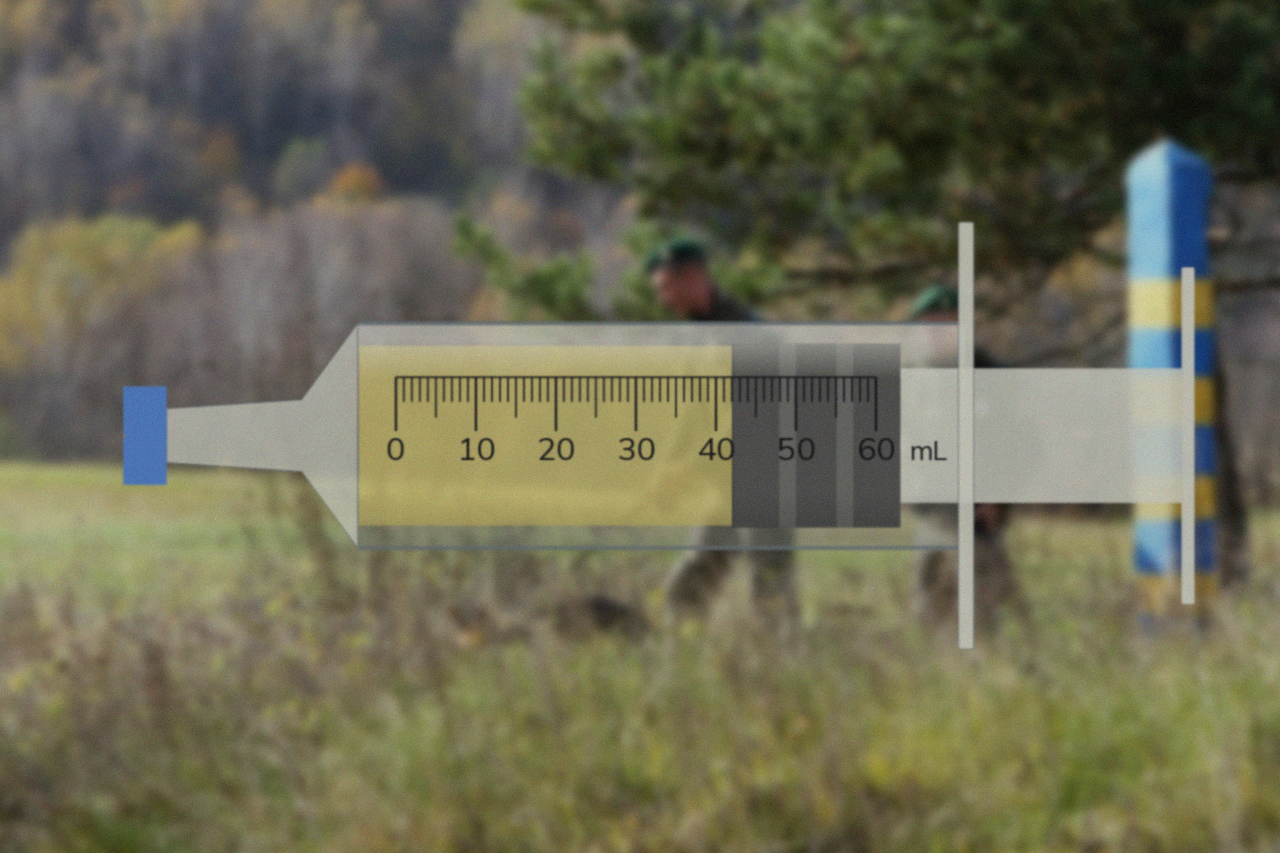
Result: 42 mL
